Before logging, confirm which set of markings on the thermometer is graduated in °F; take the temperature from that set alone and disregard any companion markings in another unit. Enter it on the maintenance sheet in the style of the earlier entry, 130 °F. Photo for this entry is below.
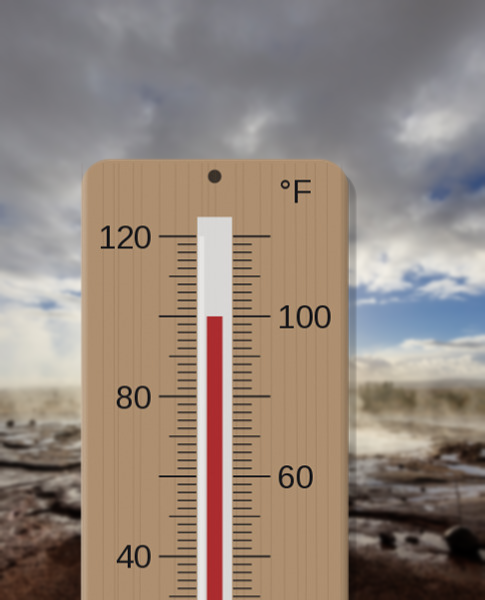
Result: 100 °F
